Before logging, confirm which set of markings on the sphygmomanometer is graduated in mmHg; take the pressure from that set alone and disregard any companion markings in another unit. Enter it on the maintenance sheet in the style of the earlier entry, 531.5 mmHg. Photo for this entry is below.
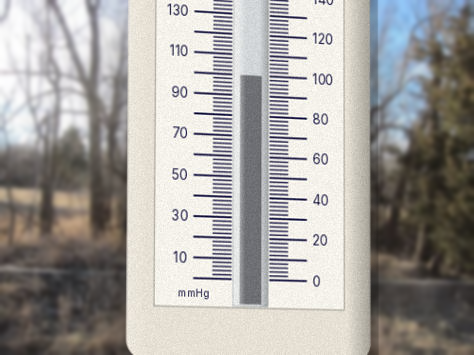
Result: 100 mmHg
